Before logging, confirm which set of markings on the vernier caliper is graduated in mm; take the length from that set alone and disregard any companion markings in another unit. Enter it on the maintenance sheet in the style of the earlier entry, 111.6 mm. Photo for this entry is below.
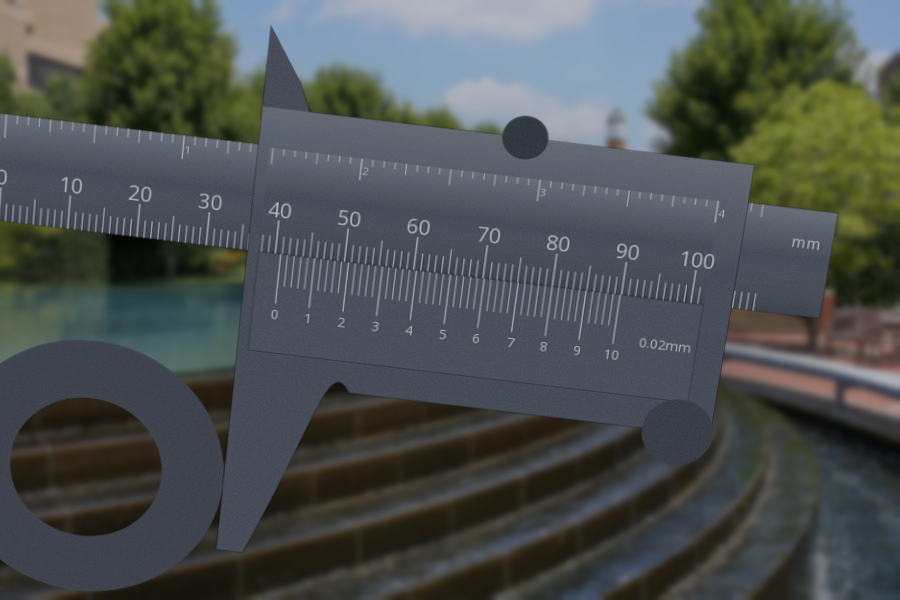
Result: 40.8 mm
